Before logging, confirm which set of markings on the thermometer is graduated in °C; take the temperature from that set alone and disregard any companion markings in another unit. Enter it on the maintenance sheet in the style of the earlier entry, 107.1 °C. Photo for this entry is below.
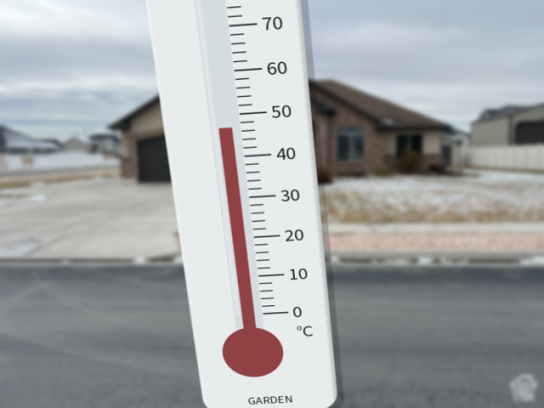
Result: 47 °C
